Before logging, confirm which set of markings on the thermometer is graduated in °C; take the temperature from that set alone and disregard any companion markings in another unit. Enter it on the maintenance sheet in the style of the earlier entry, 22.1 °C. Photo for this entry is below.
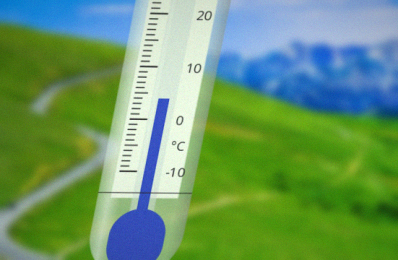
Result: 4 °C
